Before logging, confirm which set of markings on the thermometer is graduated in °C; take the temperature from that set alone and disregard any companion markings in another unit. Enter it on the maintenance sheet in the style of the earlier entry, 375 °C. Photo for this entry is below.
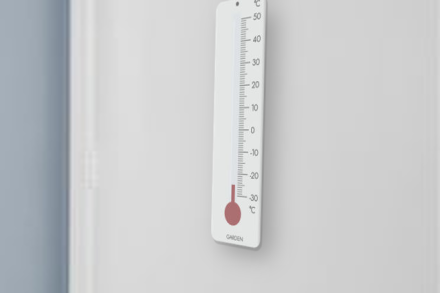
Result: -25 °C
